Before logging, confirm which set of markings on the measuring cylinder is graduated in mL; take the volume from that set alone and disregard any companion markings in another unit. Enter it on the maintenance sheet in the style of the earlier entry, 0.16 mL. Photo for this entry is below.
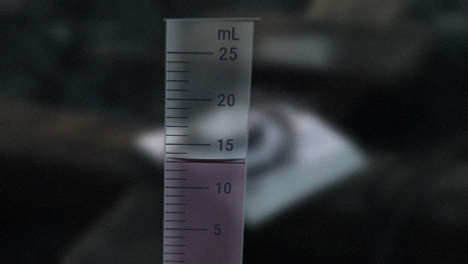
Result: 13 mL
